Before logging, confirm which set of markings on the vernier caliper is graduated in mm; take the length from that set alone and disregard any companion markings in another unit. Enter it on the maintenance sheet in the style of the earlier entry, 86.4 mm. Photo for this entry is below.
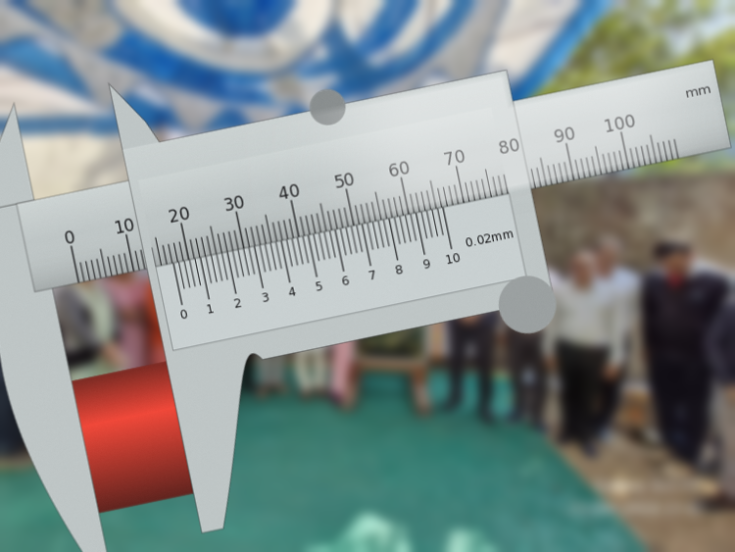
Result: 17.2 mm
